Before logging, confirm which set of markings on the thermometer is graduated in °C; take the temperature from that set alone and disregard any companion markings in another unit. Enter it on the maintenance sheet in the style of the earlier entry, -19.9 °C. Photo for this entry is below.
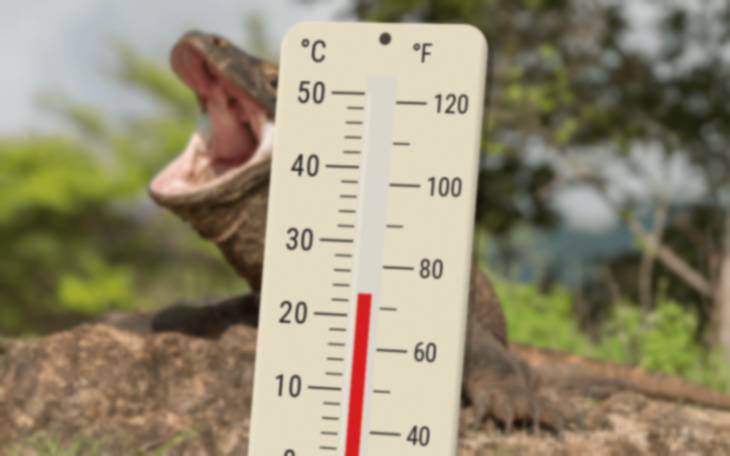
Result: 23 °C
